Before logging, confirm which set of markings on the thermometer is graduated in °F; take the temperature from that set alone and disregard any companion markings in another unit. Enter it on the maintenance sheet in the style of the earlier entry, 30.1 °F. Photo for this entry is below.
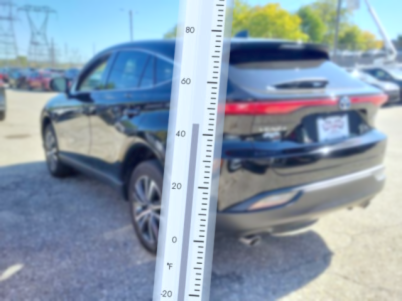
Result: 44 °F
